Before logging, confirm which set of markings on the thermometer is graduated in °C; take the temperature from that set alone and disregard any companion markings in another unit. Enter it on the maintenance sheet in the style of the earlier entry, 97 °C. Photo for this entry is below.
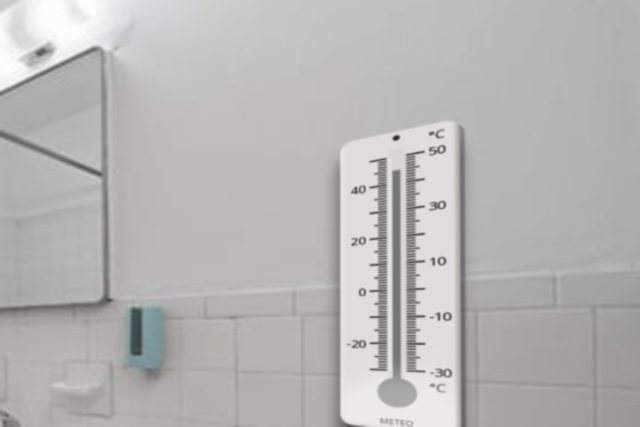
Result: 45 °C
